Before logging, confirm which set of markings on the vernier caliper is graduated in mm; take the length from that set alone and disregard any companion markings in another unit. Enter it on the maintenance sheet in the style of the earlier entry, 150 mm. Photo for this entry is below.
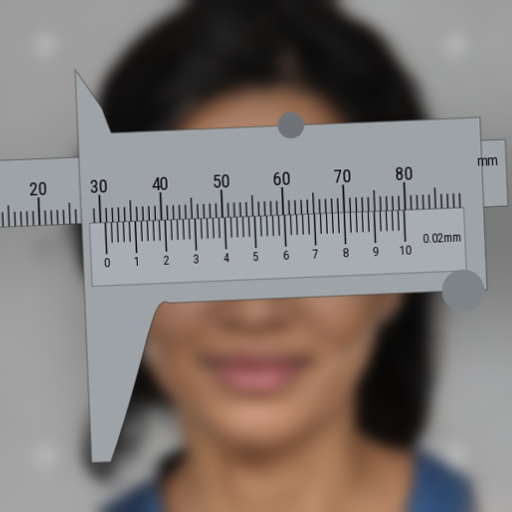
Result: 30.8 mm
